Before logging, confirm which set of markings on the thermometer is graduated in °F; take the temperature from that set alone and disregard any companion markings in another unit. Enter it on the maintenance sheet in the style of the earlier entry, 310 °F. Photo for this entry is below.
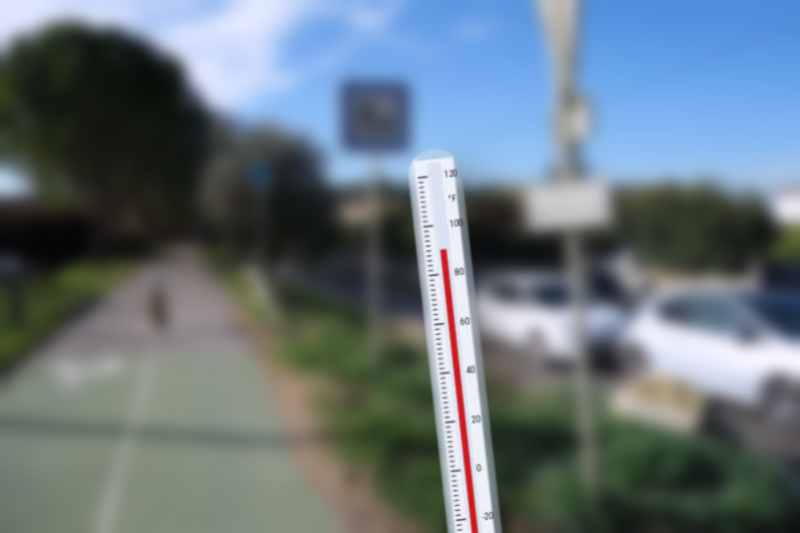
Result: 90 °F
